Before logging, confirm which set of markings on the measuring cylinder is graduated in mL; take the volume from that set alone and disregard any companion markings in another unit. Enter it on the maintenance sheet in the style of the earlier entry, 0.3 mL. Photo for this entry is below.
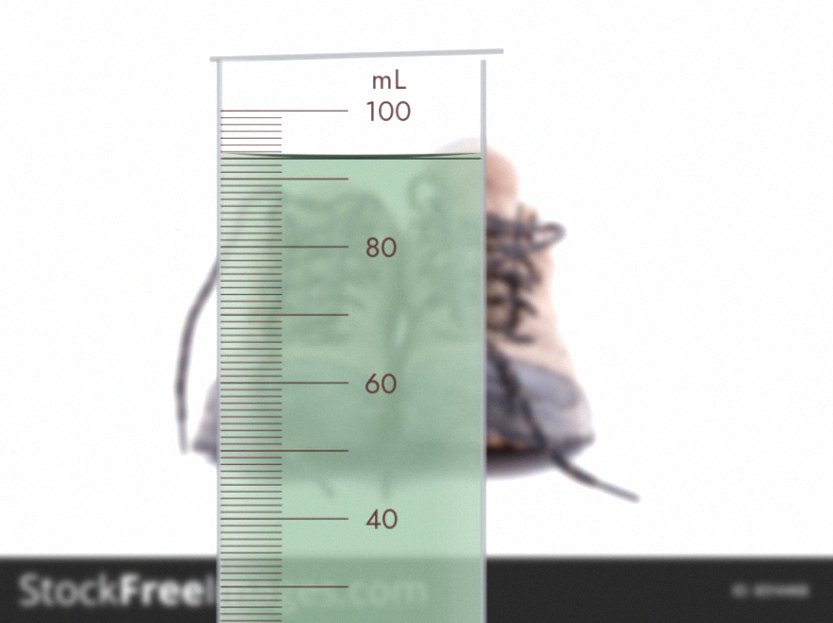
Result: 93 mL
